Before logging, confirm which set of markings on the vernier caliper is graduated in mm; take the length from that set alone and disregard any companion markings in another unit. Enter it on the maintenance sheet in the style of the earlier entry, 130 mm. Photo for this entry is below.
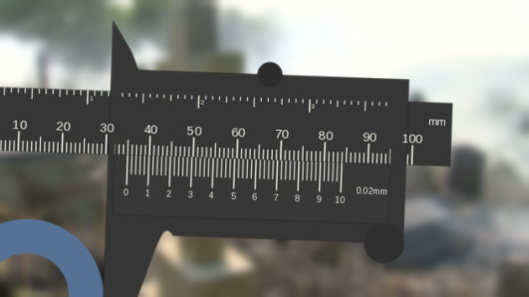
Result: 35.0 mm
